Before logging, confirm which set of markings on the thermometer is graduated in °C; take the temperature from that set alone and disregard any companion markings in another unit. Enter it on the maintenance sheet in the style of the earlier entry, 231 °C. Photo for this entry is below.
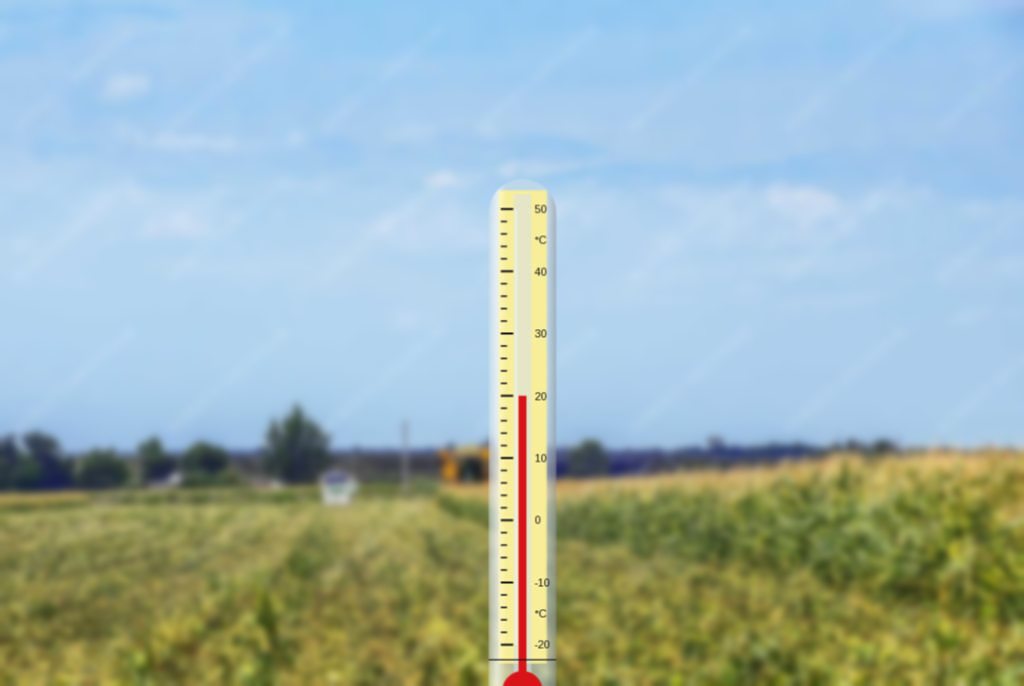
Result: 20 °C
